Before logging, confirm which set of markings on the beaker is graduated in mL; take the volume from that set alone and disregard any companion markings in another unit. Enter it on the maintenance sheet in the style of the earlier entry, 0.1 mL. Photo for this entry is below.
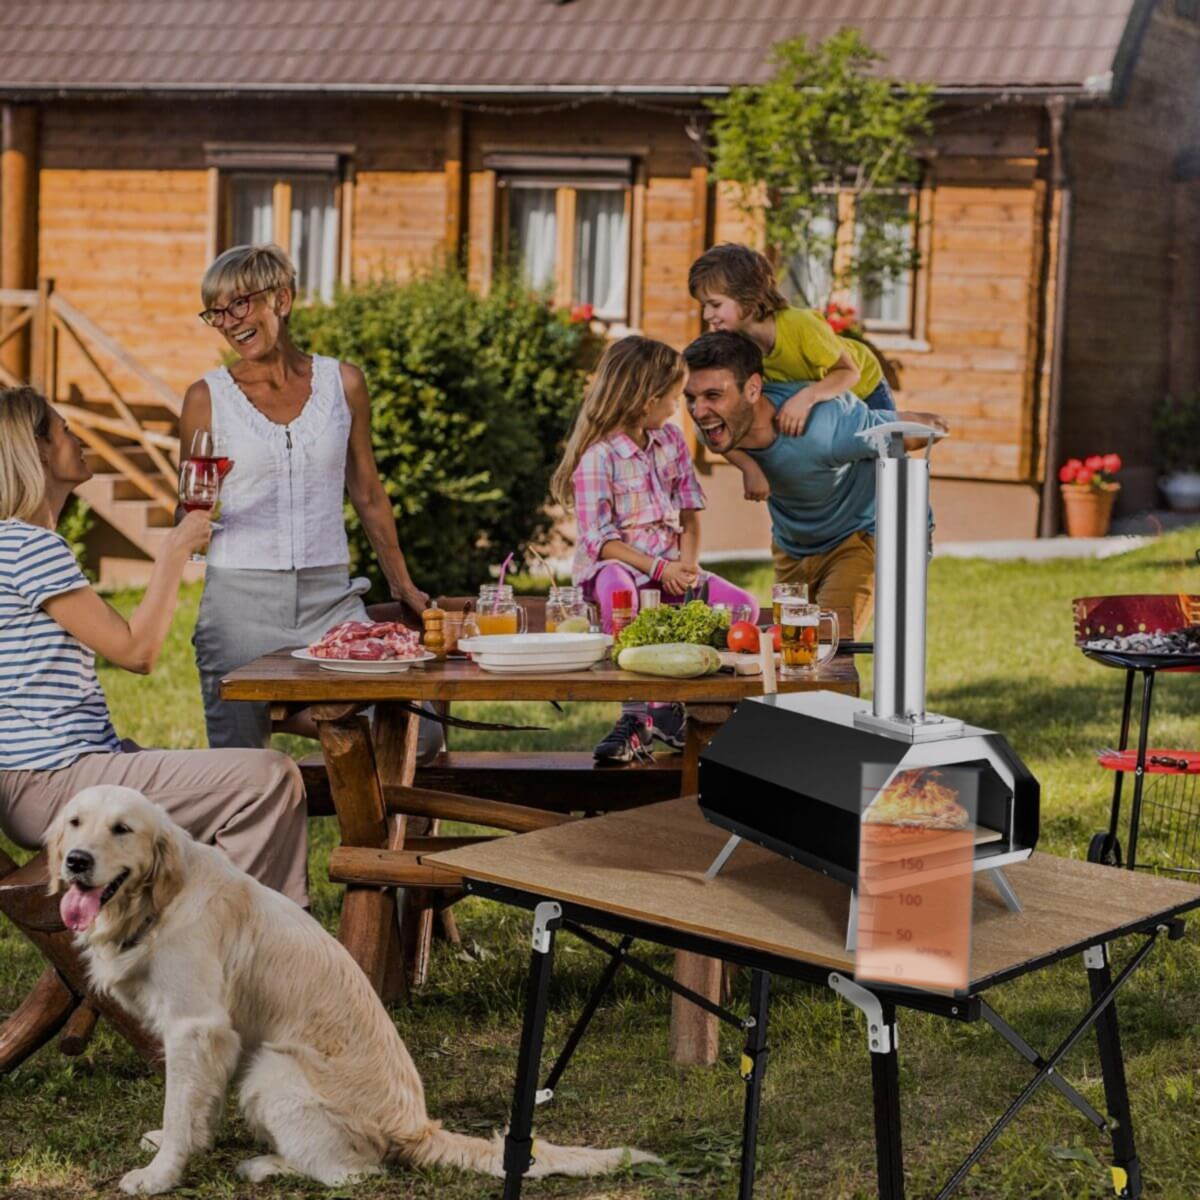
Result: 200 mL
